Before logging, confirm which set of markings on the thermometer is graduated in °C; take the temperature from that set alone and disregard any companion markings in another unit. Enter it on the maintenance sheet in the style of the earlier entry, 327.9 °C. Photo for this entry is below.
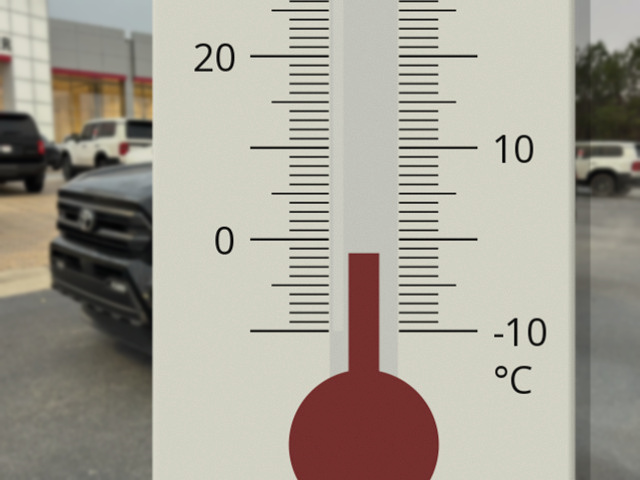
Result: -1.5 °C
